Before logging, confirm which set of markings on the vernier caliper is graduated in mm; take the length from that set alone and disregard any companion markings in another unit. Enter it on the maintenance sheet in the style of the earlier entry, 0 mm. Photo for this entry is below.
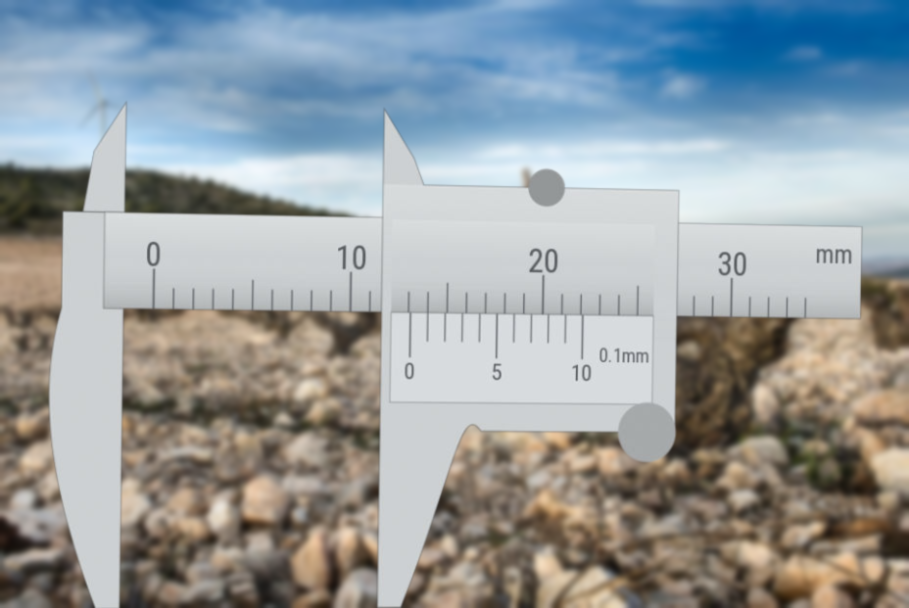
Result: 13.1 mm
